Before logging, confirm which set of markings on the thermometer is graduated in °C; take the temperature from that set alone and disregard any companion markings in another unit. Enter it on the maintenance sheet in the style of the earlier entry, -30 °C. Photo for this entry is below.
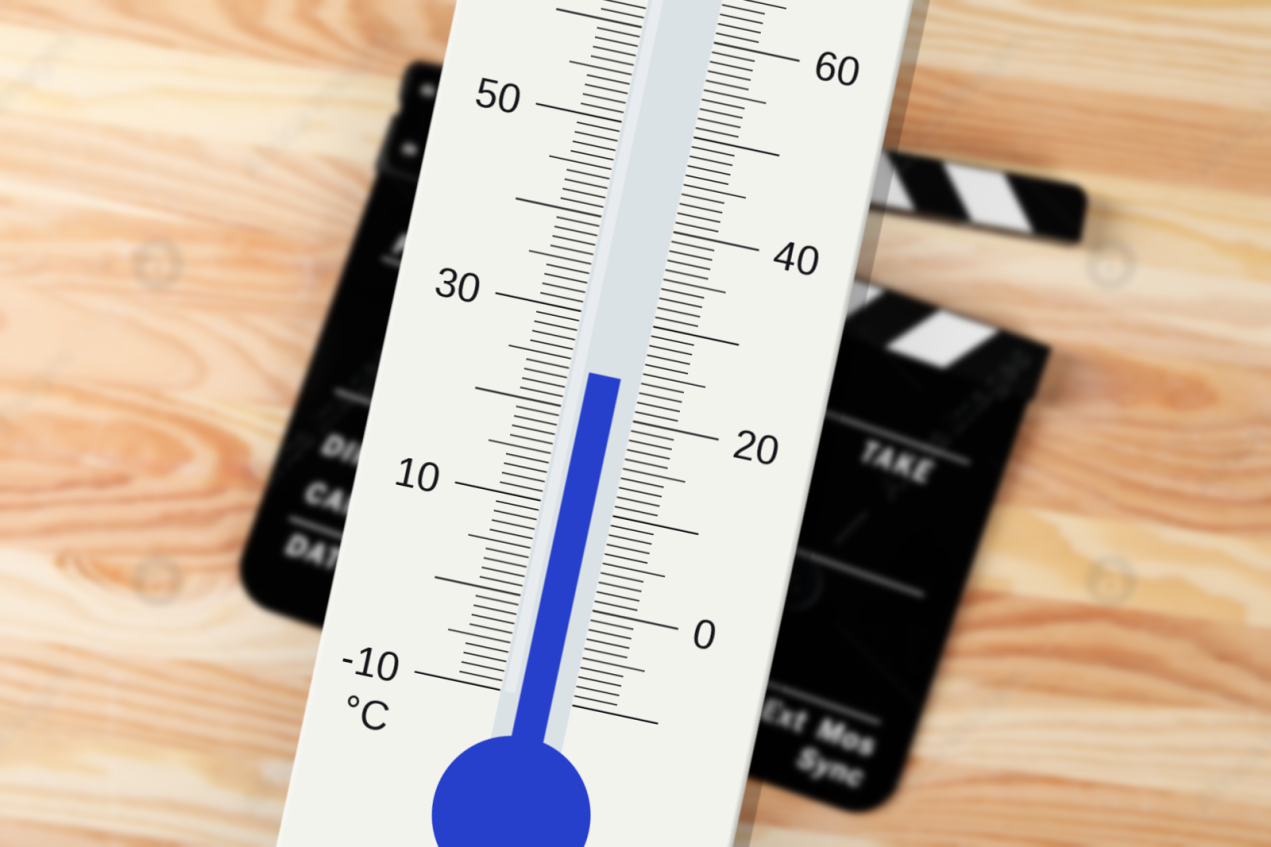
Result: 24 °C
